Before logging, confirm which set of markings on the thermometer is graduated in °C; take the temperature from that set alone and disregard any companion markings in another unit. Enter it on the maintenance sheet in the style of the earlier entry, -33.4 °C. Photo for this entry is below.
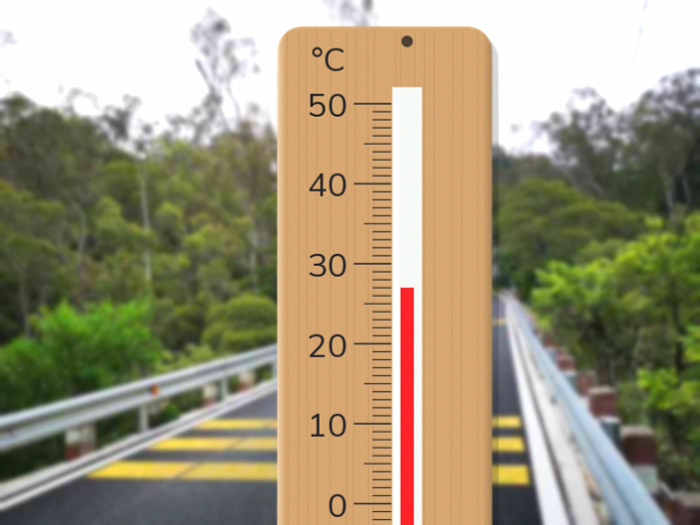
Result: 27 °C
